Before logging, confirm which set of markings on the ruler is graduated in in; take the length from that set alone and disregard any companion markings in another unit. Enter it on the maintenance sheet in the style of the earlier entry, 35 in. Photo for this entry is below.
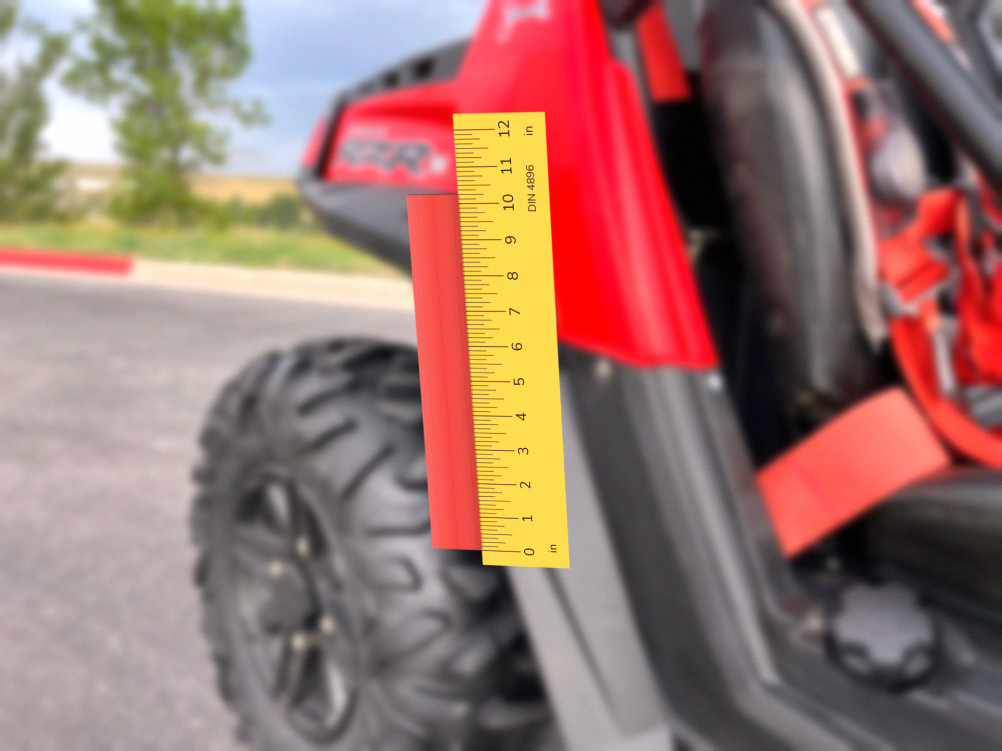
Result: 10.25 in
